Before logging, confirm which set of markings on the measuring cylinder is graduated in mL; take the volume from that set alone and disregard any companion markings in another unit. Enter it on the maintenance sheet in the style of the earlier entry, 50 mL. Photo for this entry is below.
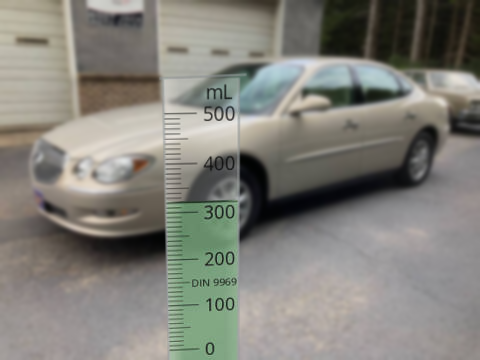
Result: 320 mL
